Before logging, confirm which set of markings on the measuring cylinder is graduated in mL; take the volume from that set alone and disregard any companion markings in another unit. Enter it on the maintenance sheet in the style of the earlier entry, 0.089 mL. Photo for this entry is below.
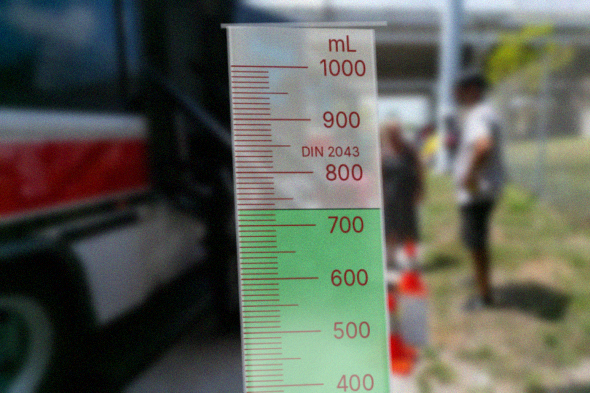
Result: 730 mL
